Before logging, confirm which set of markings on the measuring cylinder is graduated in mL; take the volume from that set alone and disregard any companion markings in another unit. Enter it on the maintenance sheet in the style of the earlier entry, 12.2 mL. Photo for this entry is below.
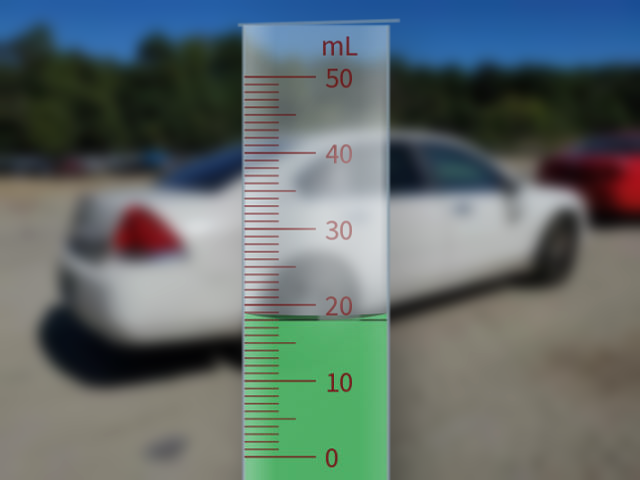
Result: 18 mL
